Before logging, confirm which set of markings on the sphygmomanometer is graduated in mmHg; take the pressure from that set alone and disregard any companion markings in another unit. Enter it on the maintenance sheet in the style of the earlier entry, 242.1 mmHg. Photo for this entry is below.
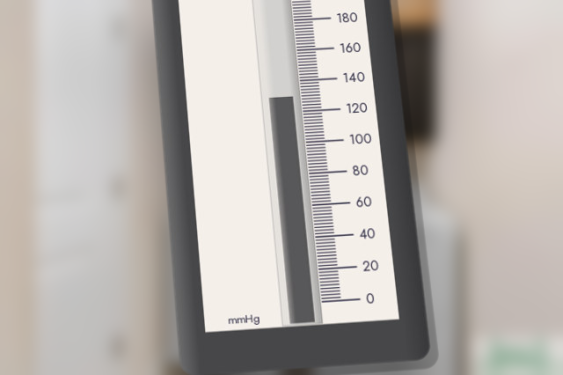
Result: 130 mmHg
